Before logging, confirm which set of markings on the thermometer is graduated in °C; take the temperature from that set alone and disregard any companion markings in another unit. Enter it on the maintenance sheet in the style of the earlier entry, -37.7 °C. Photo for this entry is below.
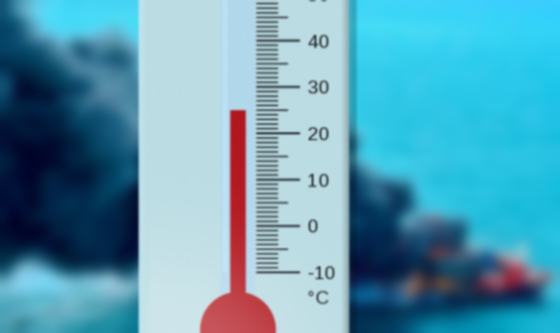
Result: 25 °C
